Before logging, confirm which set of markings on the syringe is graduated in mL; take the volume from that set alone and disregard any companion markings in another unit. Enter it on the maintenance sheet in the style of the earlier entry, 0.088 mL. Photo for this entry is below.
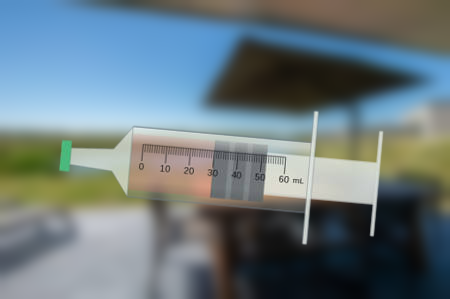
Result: 30 mL
